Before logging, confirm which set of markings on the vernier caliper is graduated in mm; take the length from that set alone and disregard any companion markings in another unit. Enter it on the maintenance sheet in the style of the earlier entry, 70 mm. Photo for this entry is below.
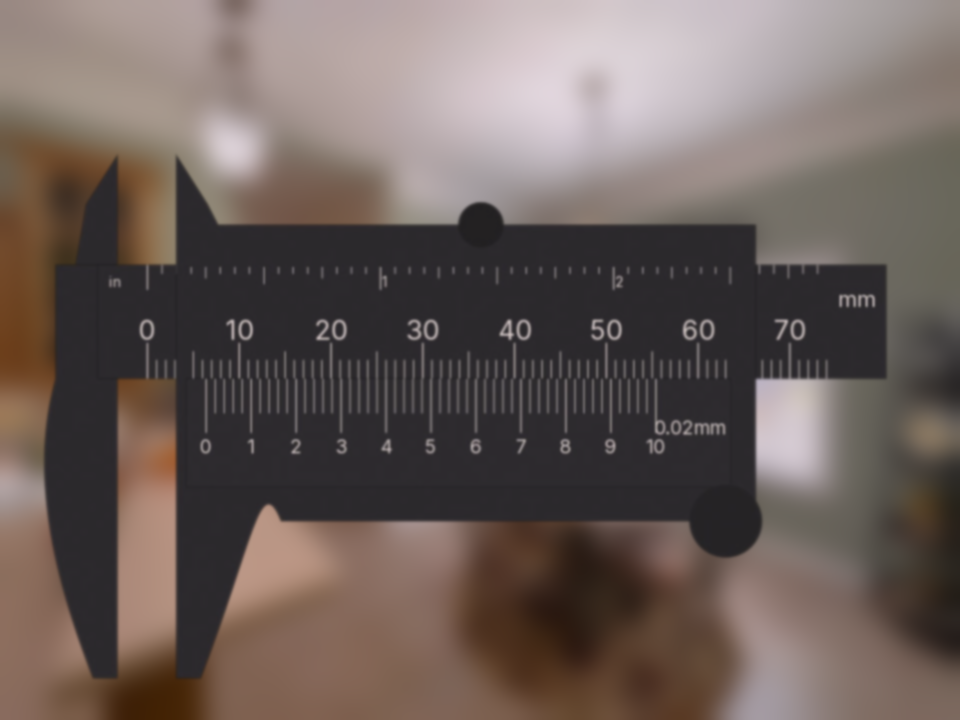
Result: 6.4 mm
